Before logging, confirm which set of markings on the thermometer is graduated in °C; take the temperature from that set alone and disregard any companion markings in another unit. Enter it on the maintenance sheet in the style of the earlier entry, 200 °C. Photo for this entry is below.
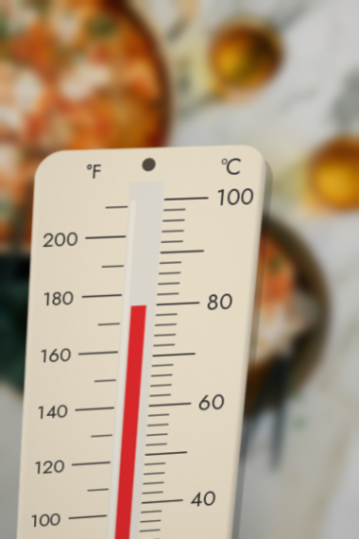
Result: 80 °C
